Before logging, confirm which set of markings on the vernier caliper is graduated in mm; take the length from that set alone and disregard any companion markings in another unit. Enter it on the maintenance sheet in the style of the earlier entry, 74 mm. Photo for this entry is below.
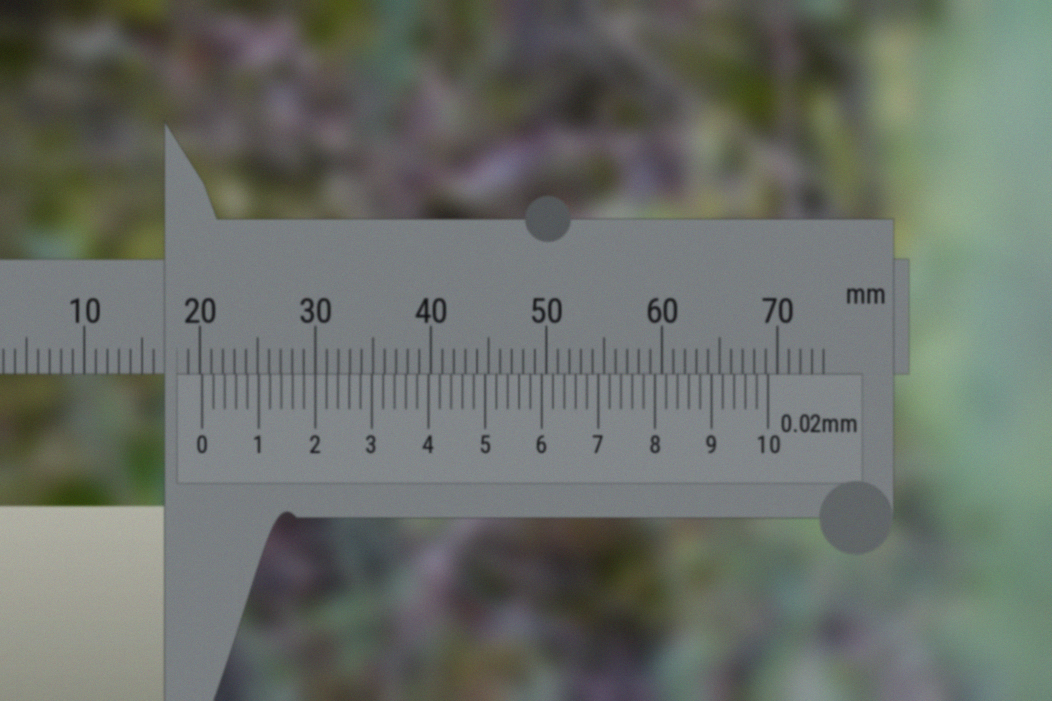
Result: 20.2 mm
